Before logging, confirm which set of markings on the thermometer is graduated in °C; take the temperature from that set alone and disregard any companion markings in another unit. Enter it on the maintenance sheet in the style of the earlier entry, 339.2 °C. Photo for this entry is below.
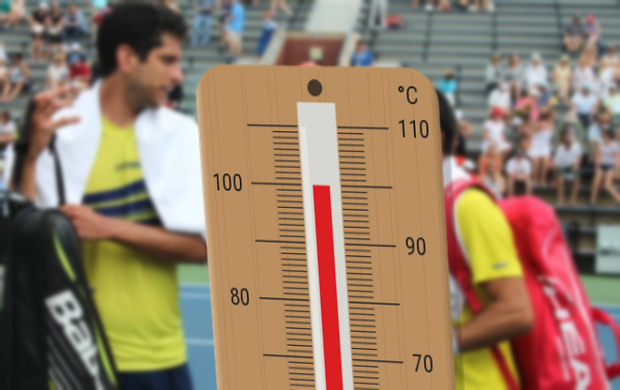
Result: 100 °C
